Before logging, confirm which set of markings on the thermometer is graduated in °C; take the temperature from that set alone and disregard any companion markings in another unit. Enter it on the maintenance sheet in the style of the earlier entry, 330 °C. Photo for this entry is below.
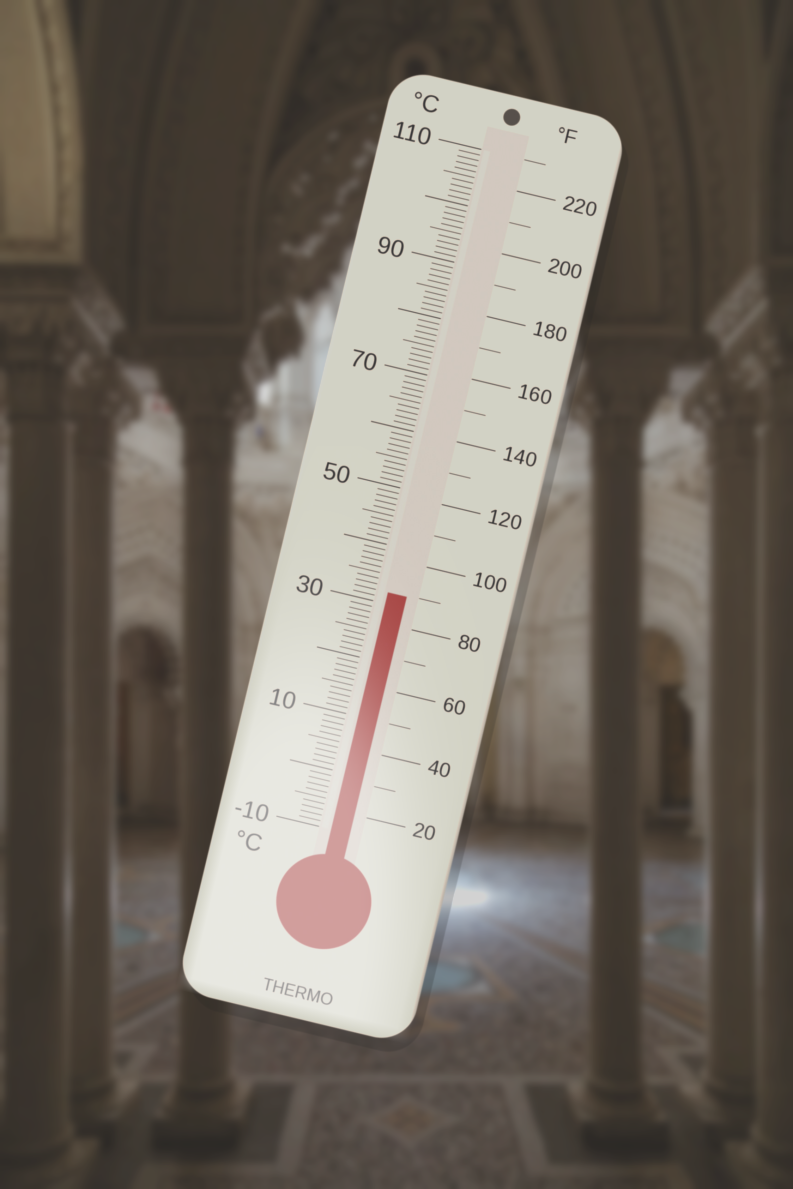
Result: 32 °C
